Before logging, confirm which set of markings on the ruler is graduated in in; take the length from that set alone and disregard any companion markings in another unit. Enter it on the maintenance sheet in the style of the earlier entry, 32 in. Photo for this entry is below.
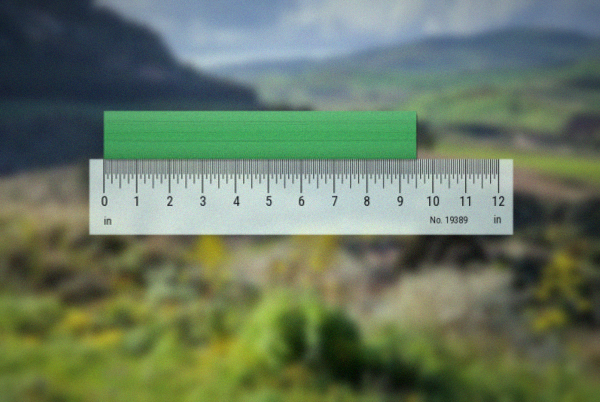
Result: 9.5 in
